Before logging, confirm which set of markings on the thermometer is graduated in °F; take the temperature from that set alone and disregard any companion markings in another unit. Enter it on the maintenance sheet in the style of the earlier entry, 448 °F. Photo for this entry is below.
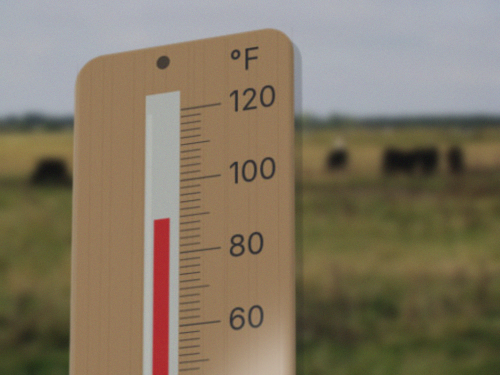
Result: 90 °F
